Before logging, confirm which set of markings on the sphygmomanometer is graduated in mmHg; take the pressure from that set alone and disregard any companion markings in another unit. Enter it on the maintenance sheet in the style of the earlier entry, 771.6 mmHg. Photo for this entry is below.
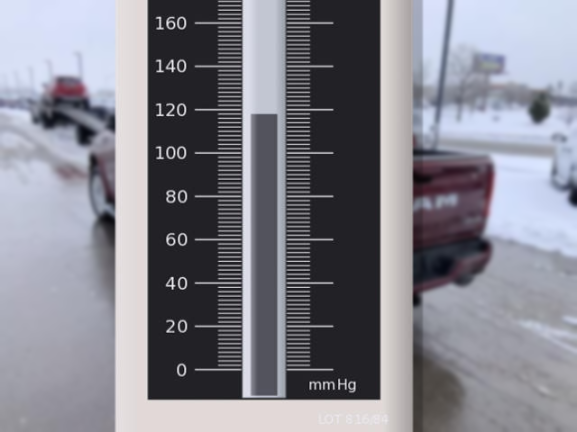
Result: 118 mmHg
